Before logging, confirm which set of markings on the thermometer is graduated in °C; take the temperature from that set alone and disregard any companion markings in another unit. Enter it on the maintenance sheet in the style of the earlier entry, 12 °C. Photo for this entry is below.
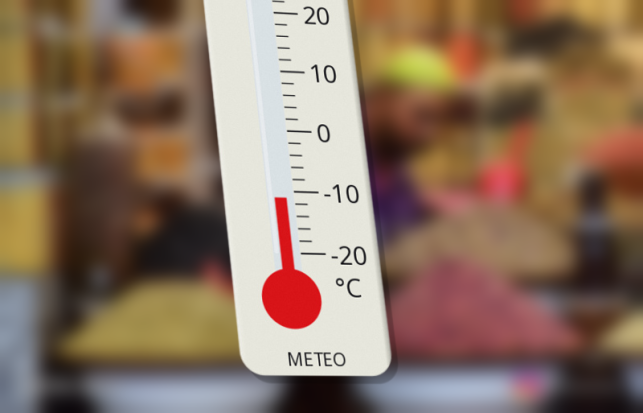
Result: -11 °C
